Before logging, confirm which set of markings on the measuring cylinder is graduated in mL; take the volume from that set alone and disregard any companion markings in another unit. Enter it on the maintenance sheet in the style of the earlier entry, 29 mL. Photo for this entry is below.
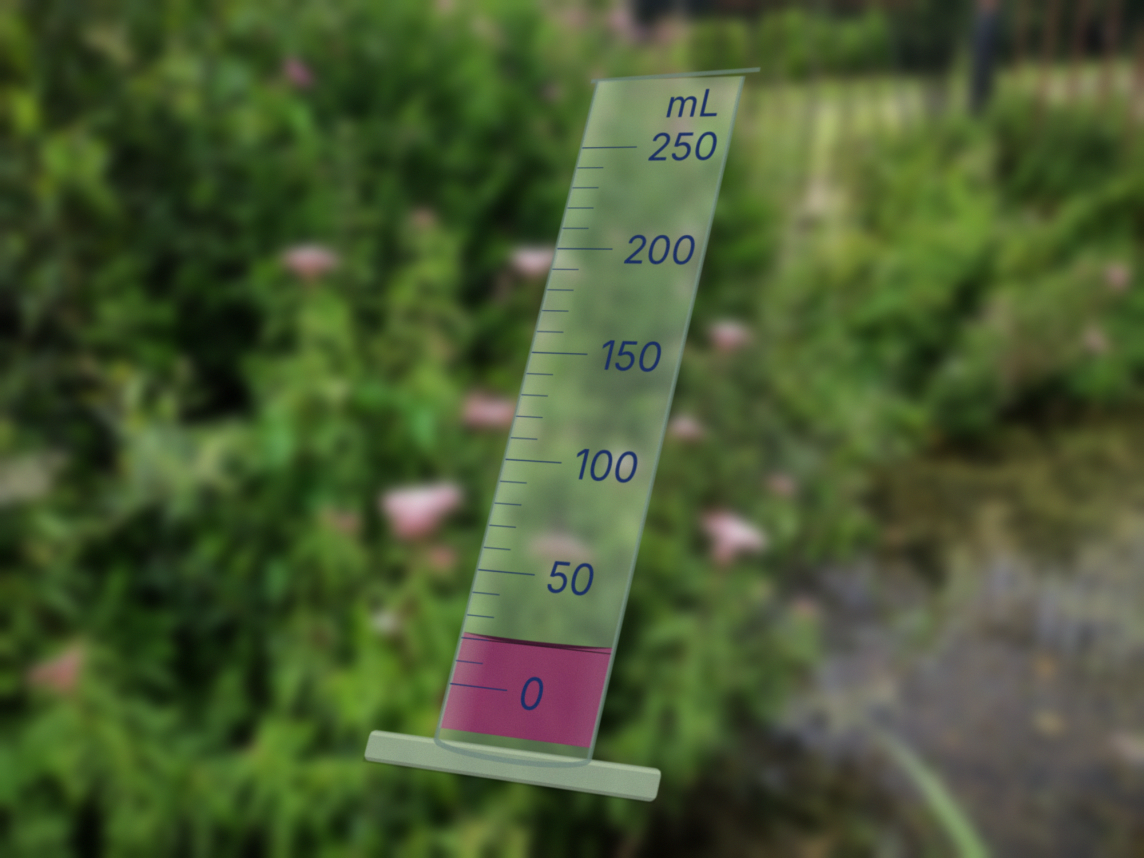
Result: 20 mL
